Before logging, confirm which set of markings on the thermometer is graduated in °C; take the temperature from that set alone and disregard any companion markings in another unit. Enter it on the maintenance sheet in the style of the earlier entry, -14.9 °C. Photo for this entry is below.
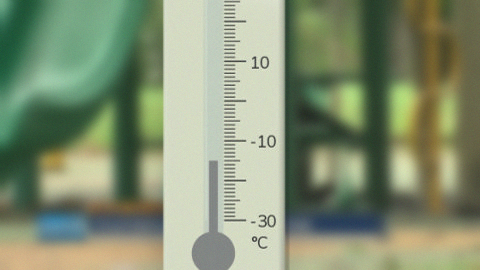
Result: -15 °C
